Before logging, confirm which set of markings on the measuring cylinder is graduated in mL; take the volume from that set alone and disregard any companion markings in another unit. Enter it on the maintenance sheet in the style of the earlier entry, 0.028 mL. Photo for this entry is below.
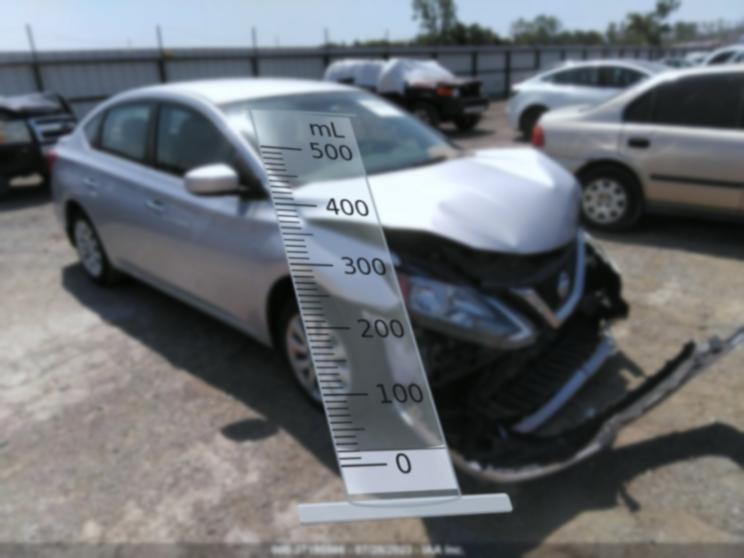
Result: 20 mL
